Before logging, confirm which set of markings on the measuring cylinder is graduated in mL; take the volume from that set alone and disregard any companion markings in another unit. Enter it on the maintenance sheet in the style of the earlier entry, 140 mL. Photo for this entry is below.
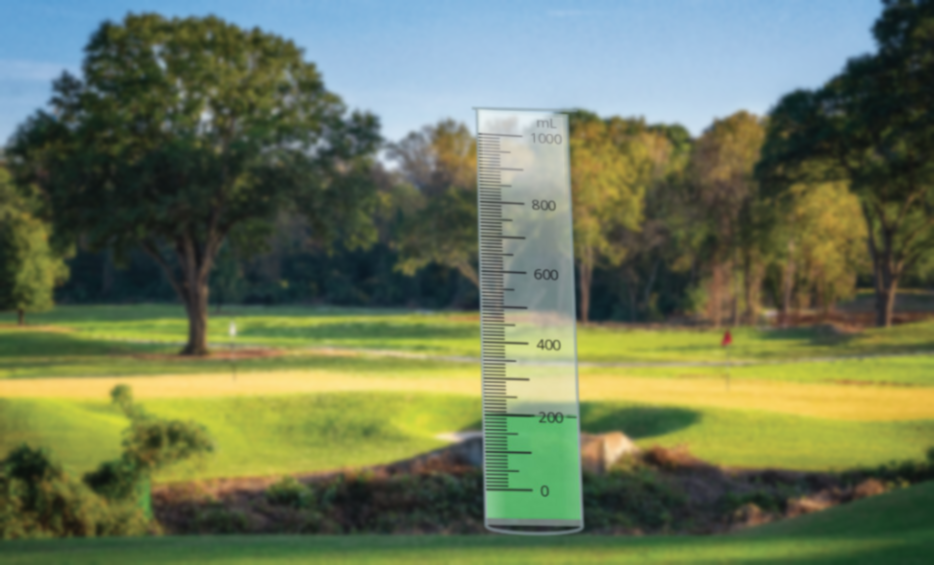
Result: 200 mL
